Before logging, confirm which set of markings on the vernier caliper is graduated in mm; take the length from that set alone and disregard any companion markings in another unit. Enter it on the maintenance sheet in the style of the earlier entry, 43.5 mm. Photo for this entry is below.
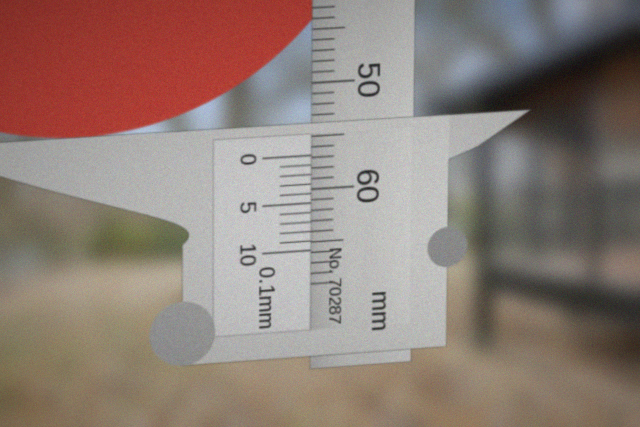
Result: 56.8 mm
